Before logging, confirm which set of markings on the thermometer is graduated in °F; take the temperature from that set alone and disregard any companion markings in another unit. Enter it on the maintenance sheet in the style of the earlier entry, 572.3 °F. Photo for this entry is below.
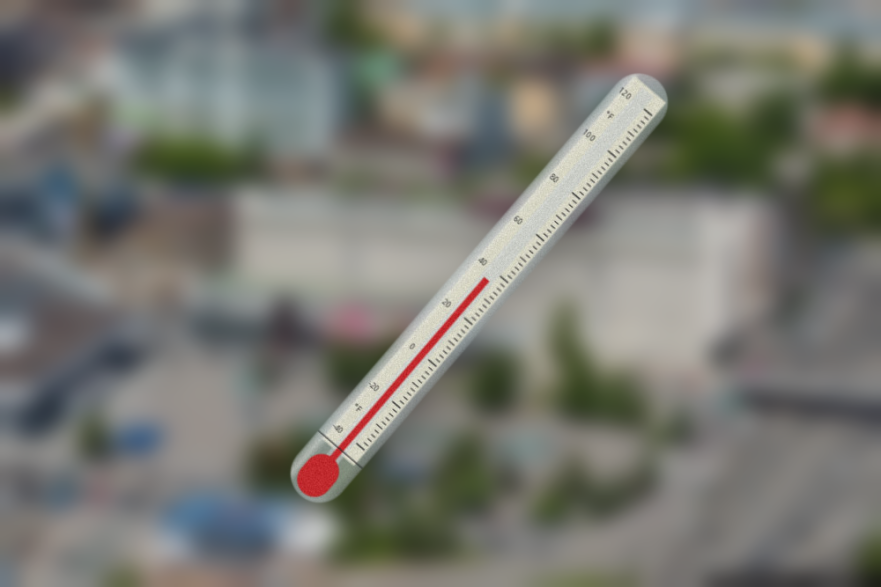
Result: 36 °F
